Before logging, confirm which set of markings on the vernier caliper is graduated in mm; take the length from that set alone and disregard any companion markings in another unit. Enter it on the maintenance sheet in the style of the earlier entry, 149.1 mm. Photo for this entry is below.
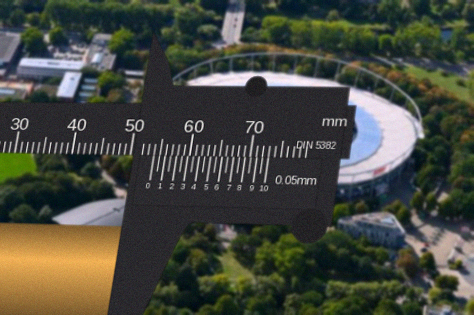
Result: 54.0 mm
